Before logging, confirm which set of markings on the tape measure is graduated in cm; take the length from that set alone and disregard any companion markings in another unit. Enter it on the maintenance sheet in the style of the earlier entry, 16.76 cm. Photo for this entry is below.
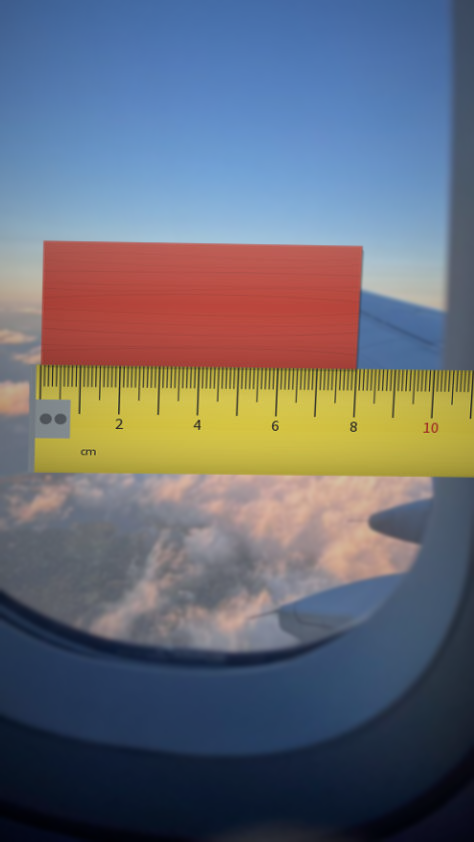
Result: 8 cm
